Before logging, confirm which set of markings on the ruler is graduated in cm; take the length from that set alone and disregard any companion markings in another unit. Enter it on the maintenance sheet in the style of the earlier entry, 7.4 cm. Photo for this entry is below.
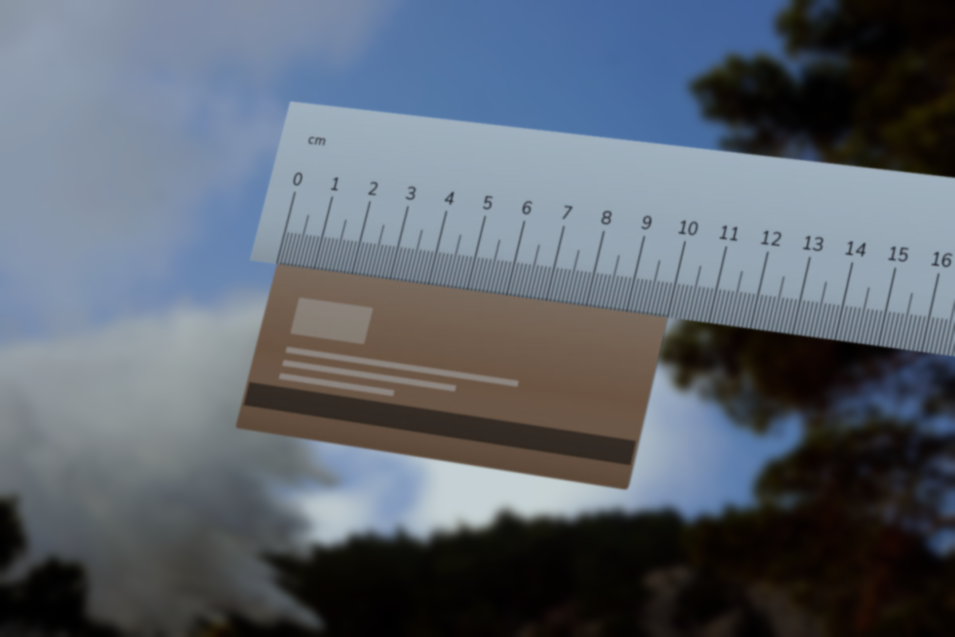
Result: 10 cm
